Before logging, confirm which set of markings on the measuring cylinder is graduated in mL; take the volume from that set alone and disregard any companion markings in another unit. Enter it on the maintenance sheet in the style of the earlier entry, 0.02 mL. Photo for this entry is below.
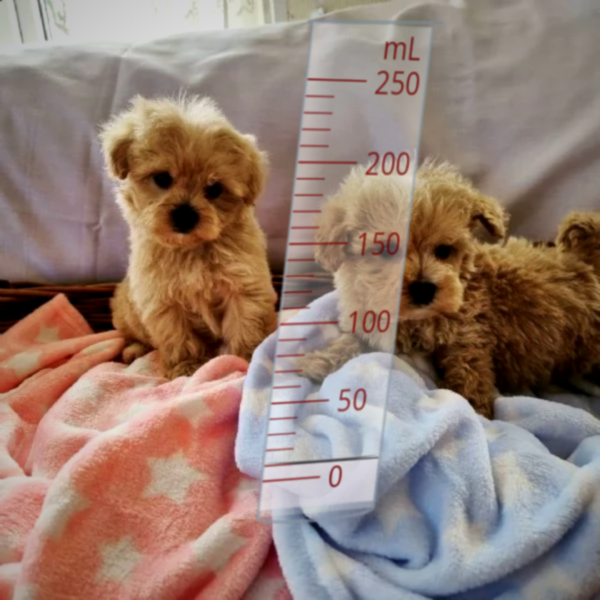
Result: 10 mL
